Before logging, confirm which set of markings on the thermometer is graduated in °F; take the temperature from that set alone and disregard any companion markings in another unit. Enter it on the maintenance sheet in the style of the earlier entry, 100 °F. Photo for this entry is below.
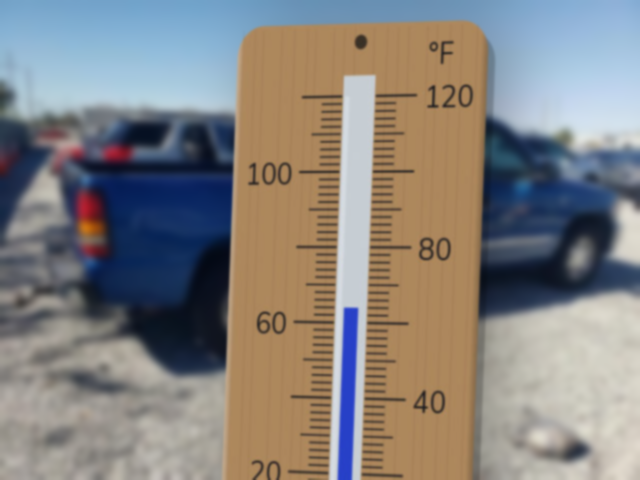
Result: 64 °F
